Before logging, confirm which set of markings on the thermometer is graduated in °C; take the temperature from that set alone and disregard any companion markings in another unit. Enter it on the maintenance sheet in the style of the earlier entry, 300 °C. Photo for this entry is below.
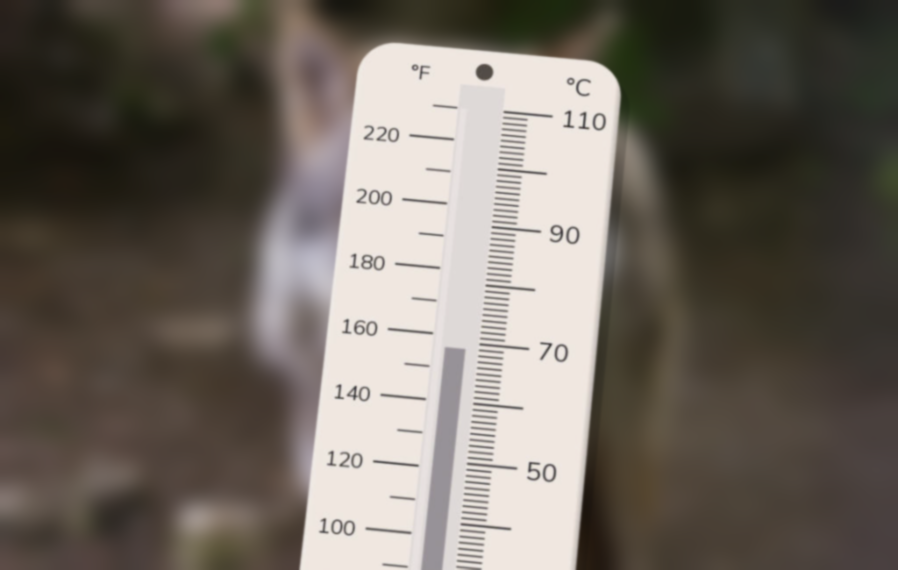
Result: 69 °C
